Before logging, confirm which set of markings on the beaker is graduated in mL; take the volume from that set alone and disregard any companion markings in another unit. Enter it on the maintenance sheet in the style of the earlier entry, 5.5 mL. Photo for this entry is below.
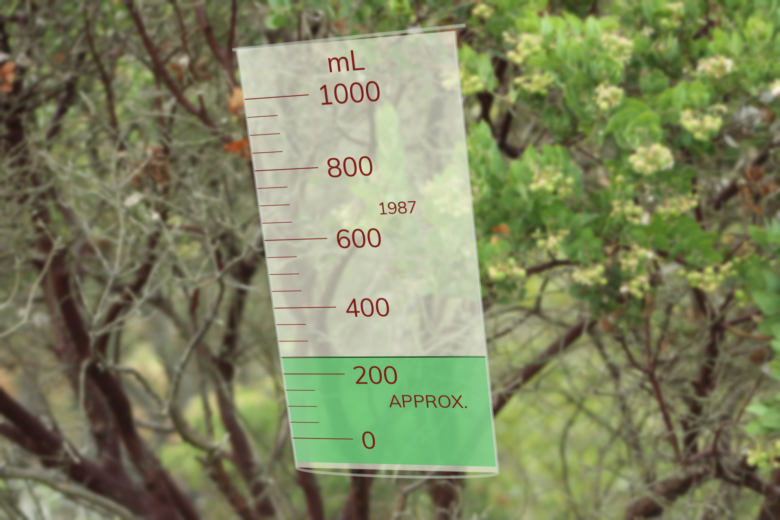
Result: 250 mL
